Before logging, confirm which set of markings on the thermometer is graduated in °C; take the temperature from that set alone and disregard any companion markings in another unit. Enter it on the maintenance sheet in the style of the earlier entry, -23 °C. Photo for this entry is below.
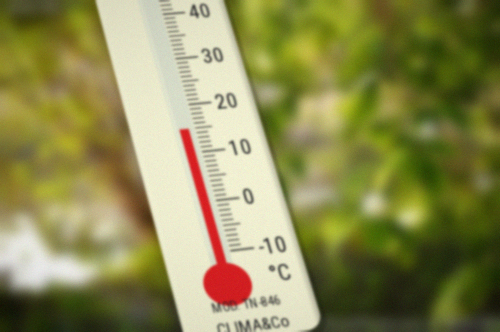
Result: 15 °C
